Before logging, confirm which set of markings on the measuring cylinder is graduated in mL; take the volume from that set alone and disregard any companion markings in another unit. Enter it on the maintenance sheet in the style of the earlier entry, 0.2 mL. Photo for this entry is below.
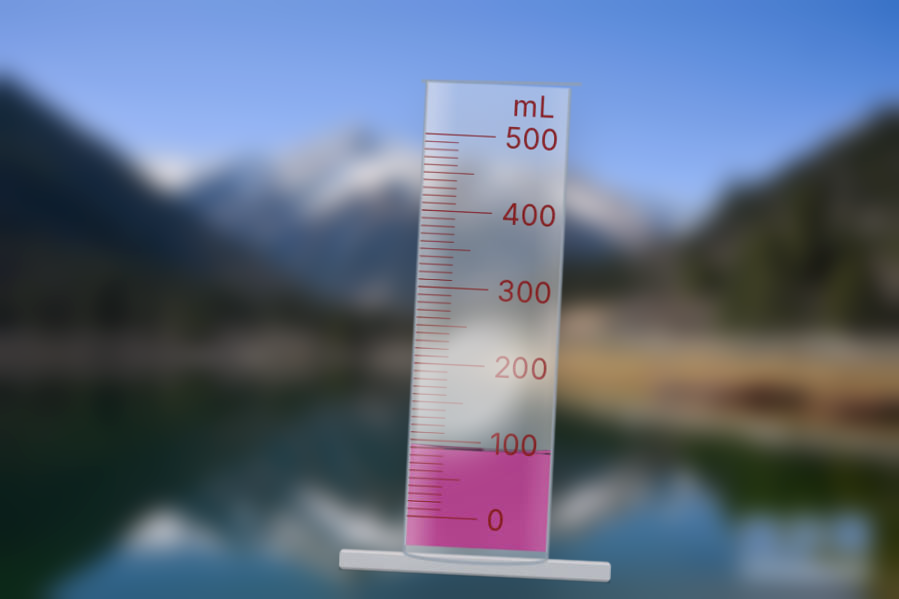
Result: 90 mL
